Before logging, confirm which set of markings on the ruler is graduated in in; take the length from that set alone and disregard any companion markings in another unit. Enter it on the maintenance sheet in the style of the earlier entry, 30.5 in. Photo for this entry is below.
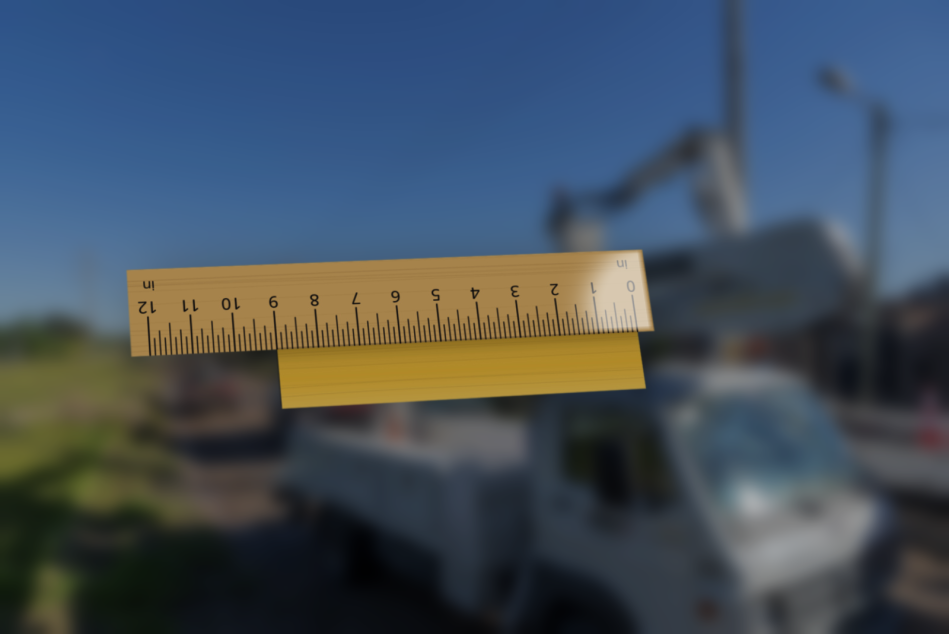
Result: 9 in
